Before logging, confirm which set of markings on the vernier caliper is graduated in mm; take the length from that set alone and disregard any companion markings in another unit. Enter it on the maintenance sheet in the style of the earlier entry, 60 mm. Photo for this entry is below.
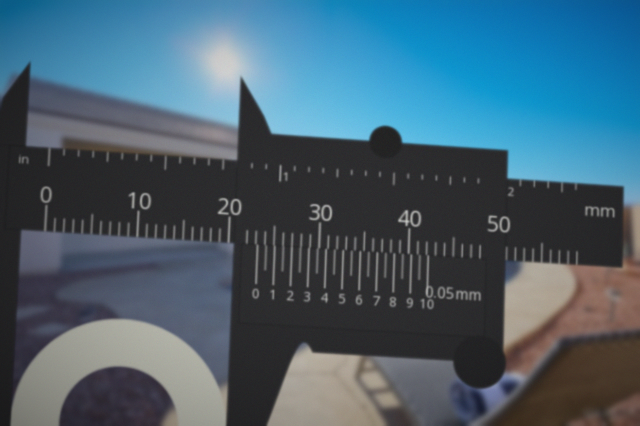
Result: 23.2 mm
